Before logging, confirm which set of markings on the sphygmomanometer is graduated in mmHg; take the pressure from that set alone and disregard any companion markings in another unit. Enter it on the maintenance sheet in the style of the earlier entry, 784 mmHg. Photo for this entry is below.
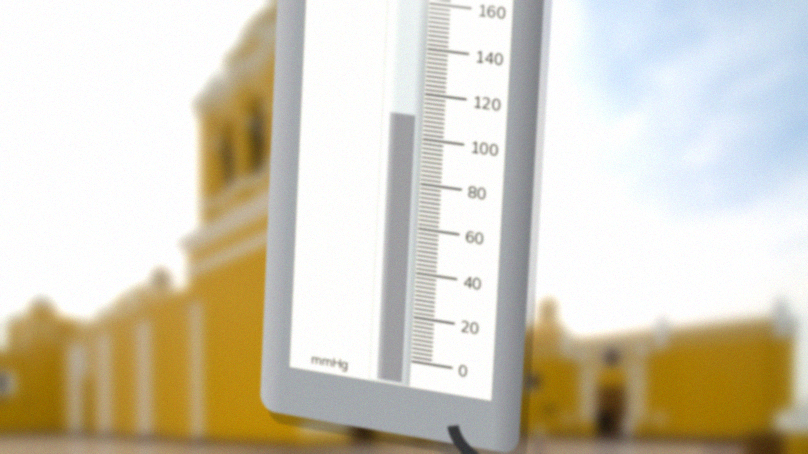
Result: 110 mmHg
